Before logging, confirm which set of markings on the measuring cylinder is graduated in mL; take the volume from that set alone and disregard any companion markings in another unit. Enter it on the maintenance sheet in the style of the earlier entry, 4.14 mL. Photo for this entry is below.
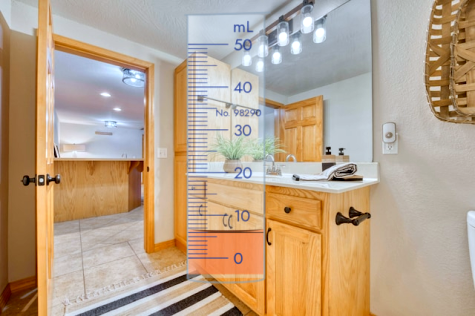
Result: 6 mL
